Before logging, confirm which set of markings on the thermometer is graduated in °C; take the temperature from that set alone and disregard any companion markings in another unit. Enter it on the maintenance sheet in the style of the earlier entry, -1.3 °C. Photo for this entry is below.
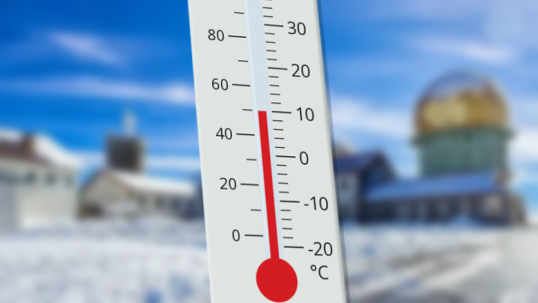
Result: 10 °C
